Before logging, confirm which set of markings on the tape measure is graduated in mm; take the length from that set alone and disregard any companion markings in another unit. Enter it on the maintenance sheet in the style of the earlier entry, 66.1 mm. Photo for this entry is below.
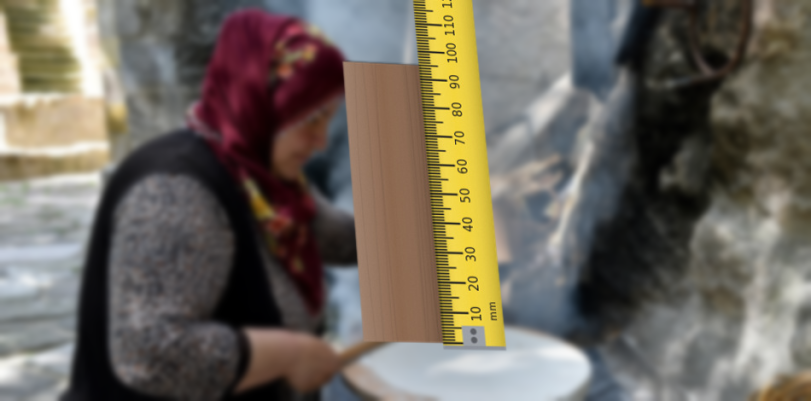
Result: 95 mm
